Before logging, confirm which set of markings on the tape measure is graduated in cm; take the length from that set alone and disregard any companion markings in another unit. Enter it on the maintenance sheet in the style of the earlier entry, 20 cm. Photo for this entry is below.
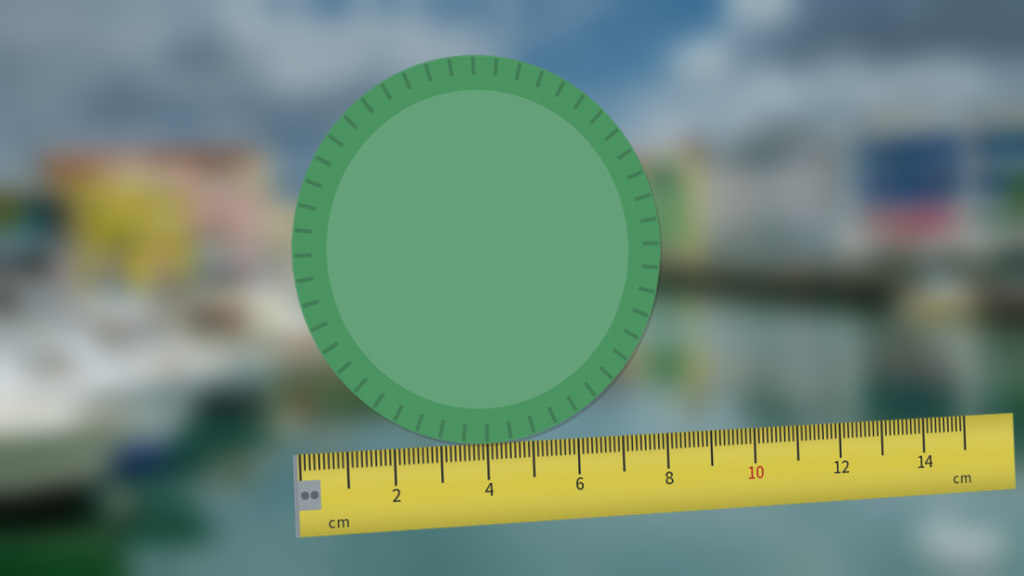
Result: 8 cm
